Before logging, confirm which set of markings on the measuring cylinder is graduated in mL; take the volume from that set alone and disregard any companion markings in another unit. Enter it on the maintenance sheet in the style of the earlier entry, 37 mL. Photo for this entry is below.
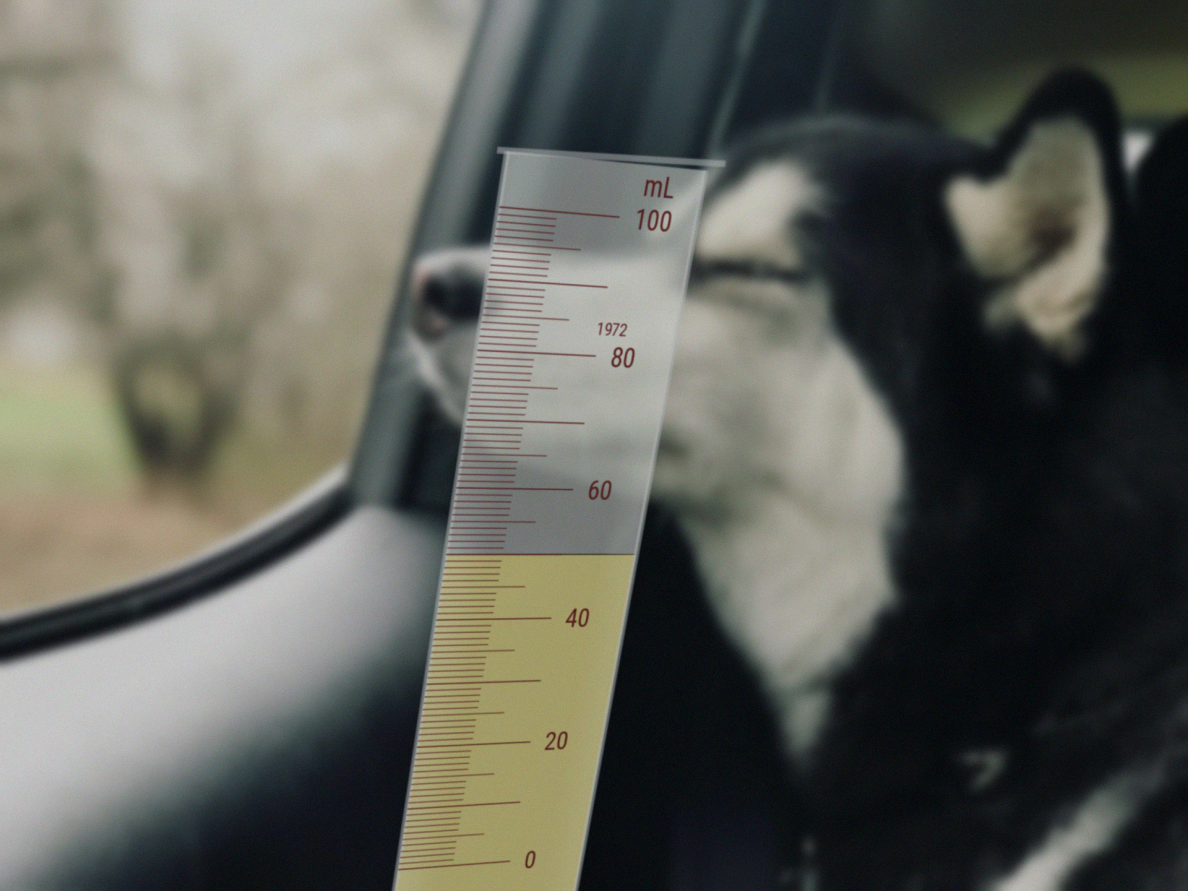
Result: 50 mL
